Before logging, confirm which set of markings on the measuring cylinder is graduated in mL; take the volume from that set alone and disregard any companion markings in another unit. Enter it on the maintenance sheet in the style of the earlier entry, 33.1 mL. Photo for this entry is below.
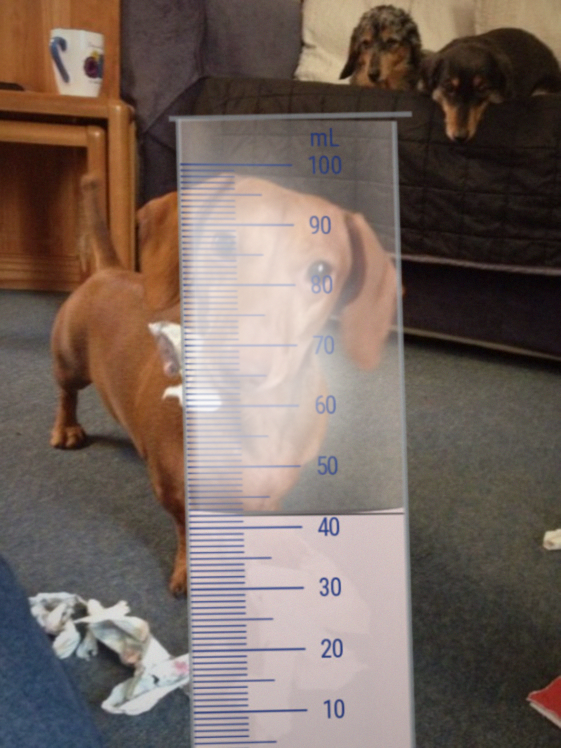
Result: 42 mL
